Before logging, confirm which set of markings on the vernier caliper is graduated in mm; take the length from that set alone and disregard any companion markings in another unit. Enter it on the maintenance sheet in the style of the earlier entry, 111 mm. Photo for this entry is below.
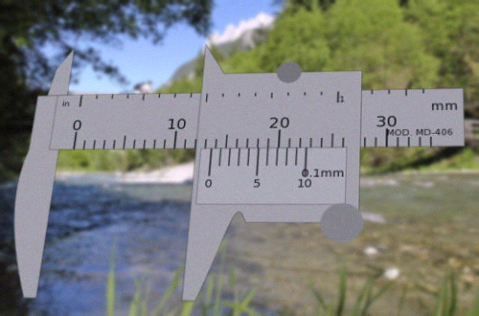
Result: 13.6 mm
